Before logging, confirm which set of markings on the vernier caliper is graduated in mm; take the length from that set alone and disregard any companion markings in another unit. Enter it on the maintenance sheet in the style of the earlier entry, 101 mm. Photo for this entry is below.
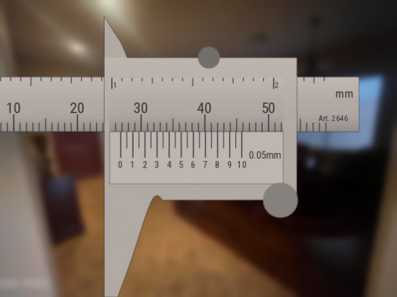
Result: 26.8 mm
